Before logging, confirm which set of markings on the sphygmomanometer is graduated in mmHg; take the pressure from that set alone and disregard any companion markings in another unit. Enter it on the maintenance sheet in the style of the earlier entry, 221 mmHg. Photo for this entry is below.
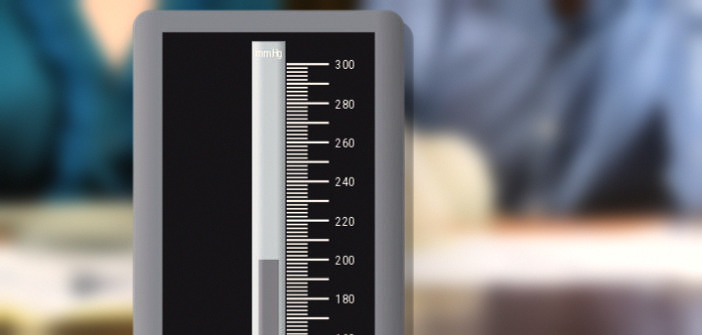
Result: 200 mmHg
